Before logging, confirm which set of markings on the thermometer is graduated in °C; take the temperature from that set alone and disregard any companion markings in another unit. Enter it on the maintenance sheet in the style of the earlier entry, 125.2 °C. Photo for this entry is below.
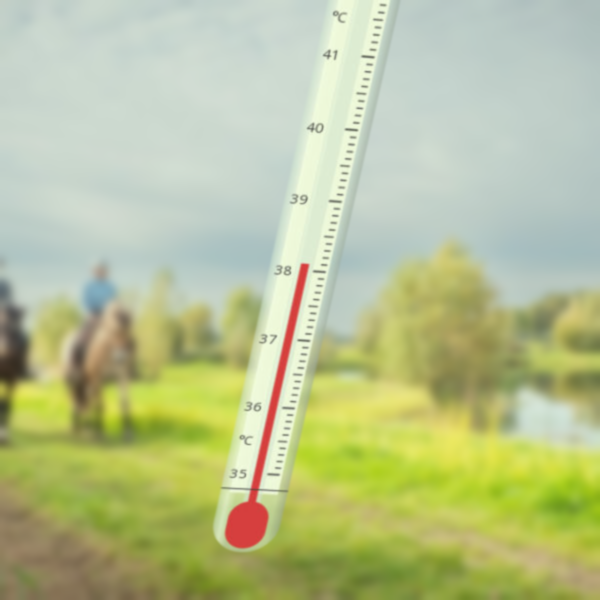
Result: 38.1 °C
